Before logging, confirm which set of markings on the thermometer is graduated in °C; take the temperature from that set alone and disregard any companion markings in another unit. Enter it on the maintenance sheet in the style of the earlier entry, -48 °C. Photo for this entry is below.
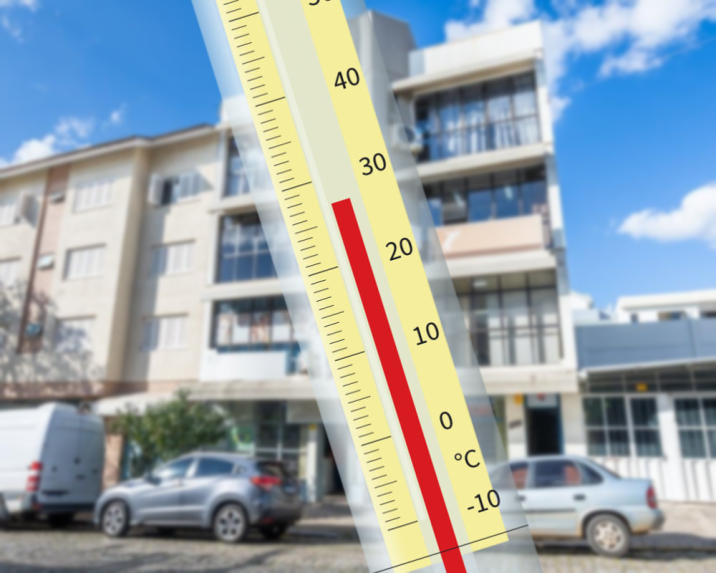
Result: 27 °C
